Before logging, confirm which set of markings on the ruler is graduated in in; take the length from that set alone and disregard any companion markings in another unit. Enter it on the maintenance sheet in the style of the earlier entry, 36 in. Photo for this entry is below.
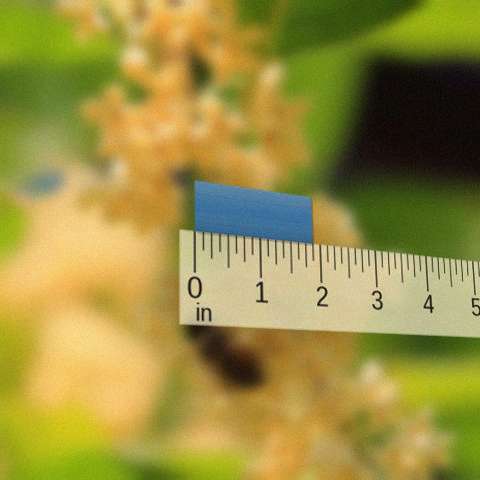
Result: 1.875 in
